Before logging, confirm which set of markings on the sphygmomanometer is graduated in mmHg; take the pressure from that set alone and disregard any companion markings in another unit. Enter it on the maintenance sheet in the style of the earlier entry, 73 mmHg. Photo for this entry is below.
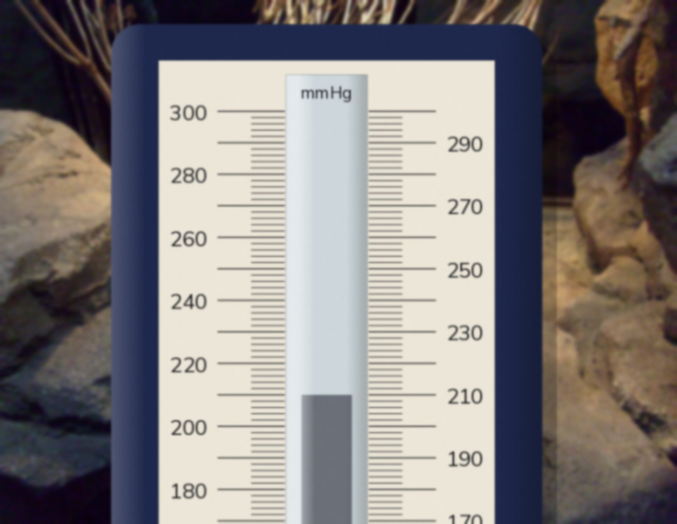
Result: 210 mmHg
